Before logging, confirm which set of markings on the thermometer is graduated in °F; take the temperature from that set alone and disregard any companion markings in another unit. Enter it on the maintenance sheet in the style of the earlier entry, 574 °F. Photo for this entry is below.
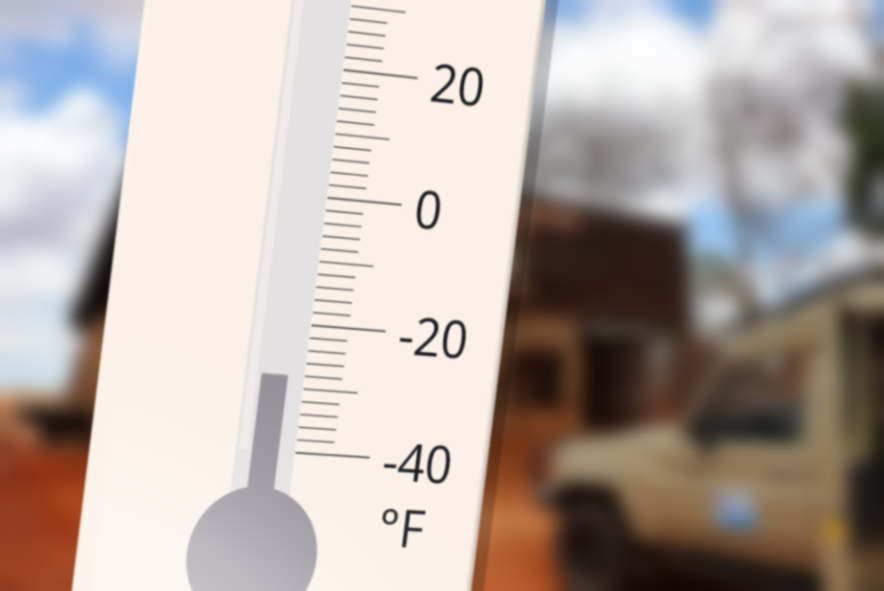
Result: -28 °F
